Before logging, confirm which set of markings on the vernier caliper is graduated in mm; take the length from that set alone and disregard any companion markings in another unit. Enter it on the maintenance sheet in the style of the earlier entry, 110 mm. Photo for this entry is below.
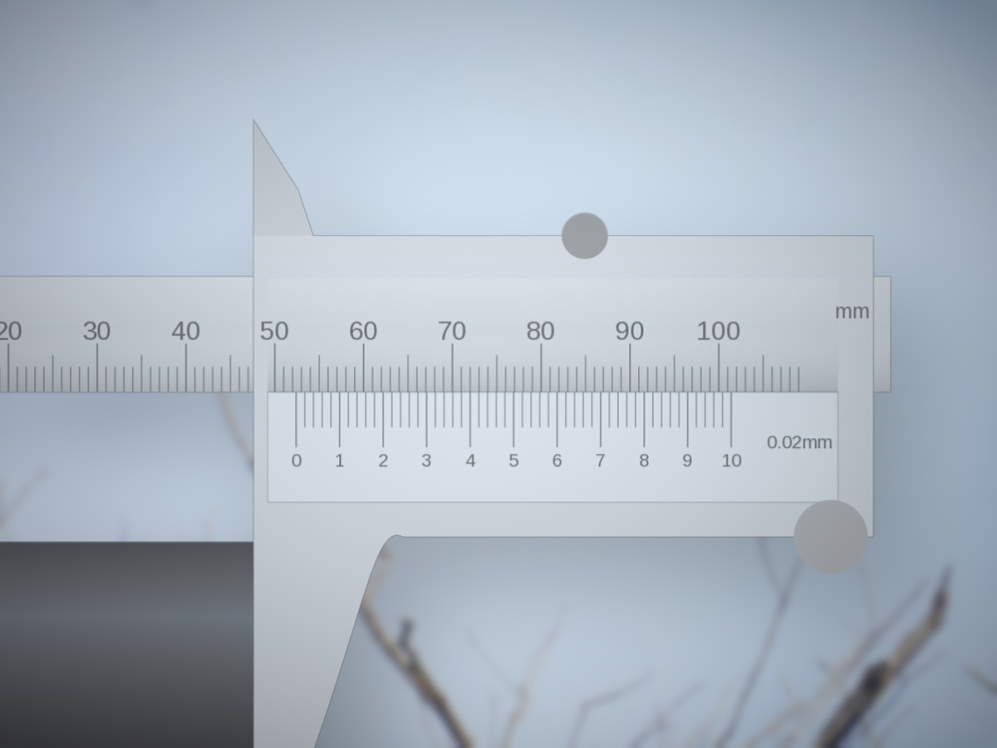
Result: 52.4 mm
